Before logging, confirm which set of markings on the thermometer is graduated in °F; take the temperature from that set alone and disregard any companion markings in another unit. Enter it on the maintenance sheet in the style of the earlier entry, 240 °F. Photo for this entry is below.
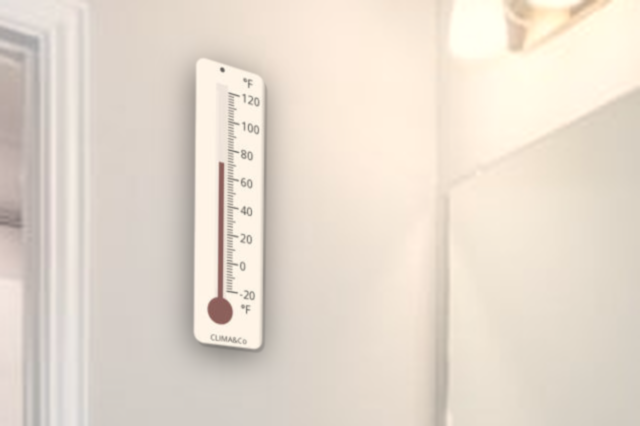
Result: 70 °F
